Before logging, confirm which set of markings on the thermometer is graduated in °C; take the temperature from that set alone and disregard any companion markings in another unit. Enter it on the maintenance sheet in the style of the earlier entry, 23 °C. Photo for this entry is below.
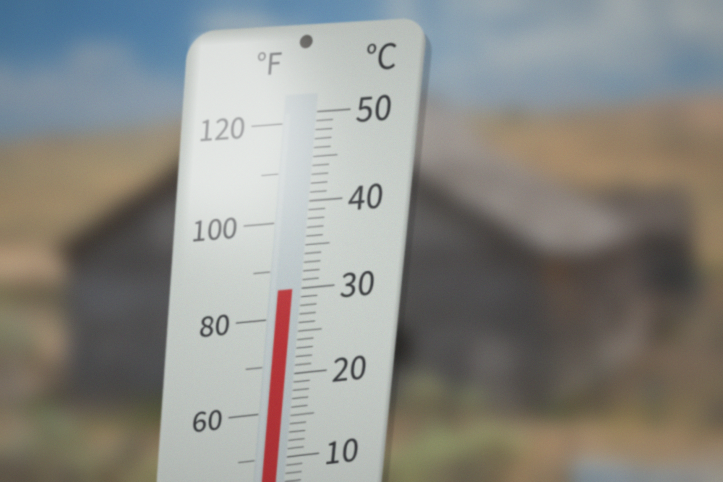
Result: 30 °C
